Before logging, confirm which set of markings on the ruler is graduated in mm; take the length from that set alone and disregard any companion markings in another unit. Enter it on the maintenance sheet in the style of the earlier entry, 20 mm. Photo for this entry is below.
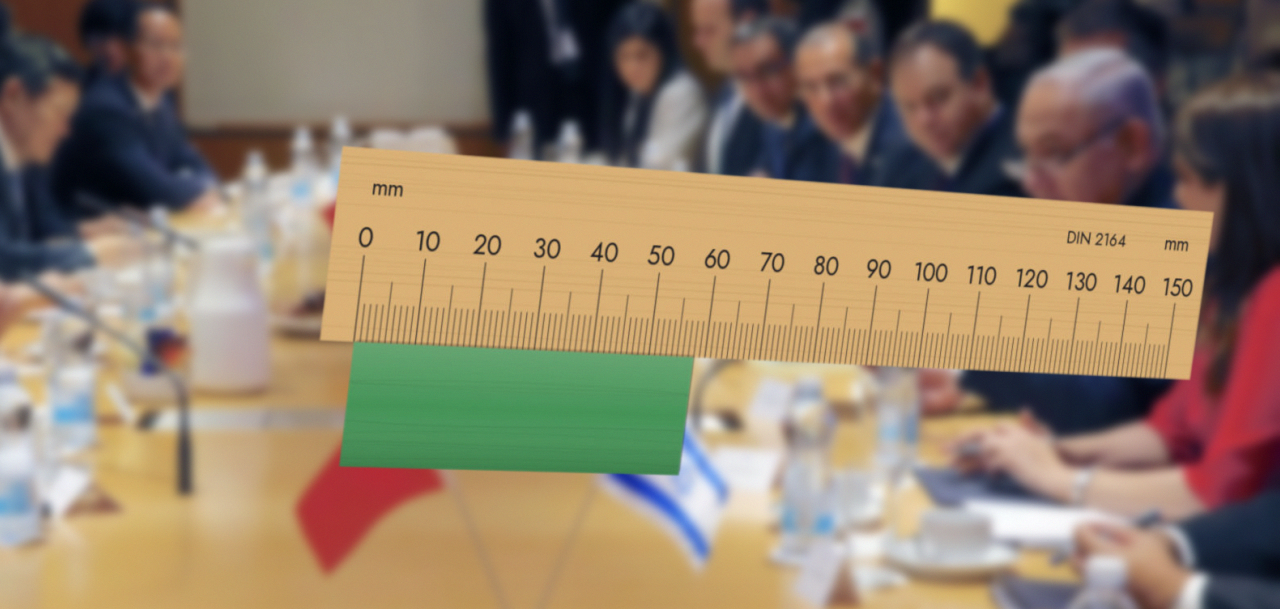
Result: 58 mm
